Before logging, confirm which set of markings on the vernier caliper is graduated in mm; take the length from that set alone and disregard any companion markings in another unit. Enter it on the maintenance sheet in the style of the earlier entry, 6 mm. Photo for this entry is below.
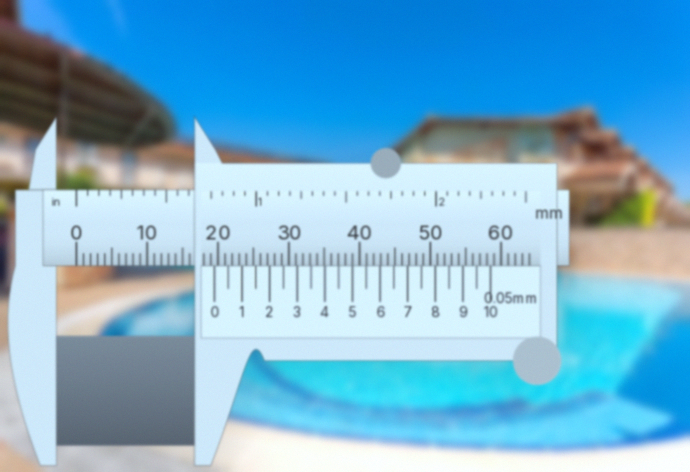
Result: 19.5 mm
